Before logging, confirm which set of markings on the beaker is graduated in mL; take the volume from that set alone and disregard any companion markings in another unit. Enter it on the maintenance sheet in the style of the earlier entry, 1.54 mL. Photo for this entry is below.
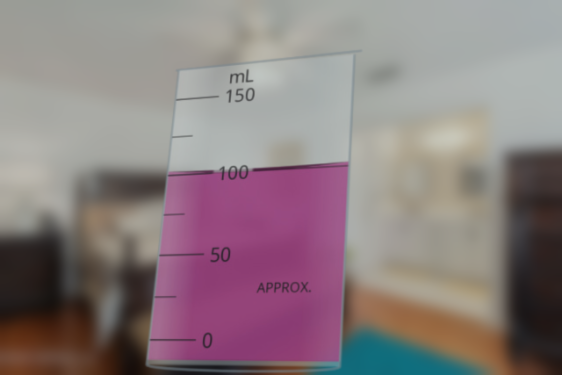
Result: 100 mL
